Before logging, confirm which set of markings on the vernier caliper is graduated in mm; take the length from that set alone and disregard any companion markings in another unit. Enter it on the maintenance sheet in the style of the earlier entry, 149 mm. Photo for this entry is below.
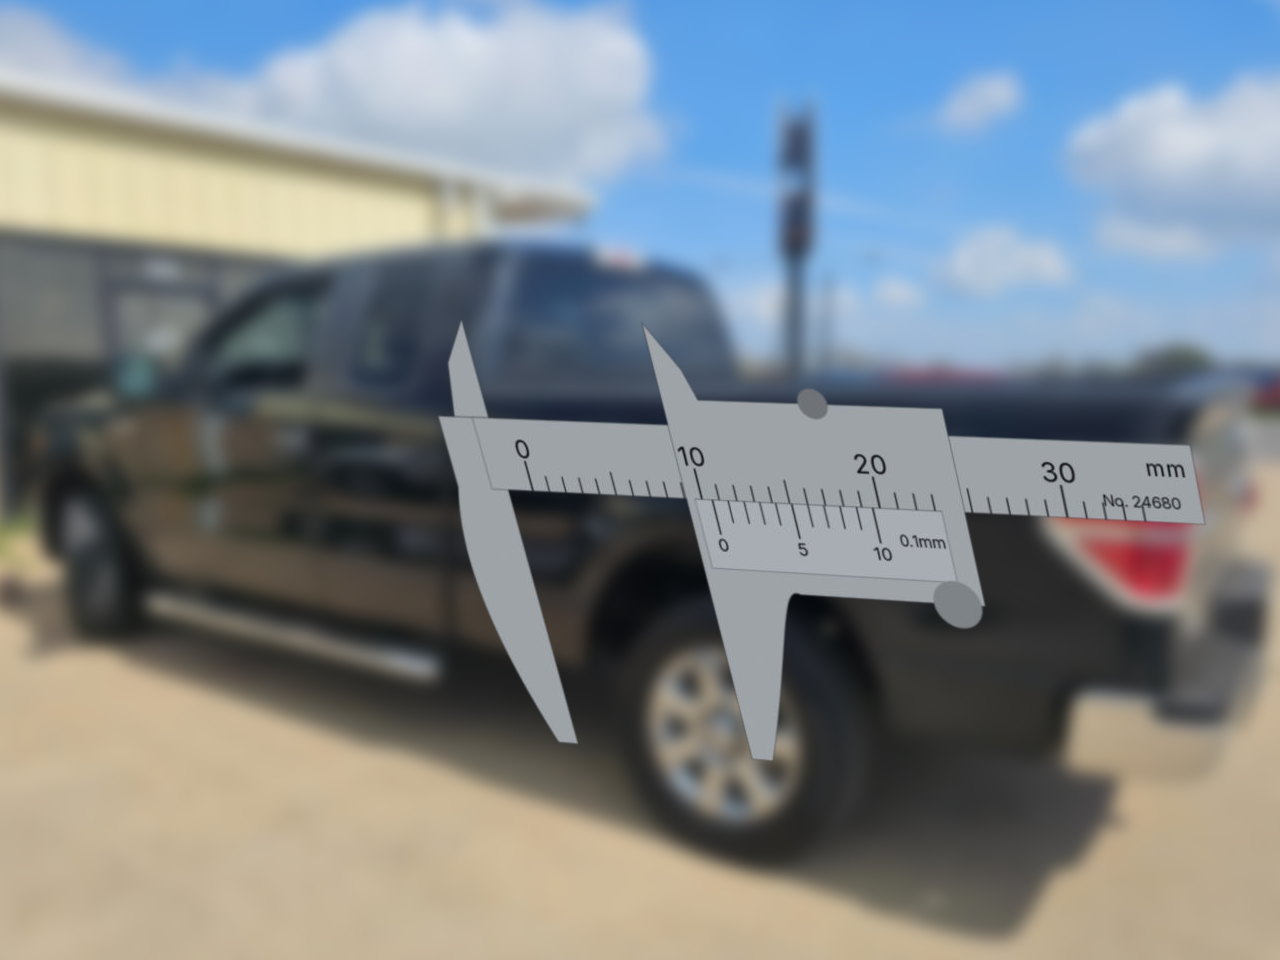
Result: 10.6 mm
